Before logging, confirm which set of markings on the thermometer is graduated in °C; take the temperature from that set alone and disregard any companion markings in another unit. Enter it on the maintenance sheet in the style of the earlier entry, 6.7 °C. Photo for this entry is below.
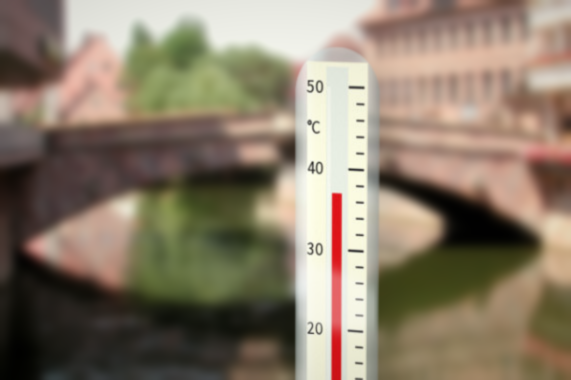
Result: 37 °C
